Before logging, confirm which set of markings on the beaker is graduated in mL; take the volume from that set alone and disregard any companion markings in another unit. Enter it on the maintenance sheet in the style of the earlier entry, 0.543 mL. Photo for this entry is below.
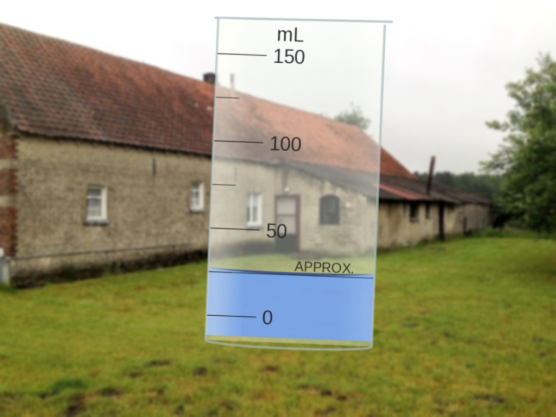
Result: 25 mL
